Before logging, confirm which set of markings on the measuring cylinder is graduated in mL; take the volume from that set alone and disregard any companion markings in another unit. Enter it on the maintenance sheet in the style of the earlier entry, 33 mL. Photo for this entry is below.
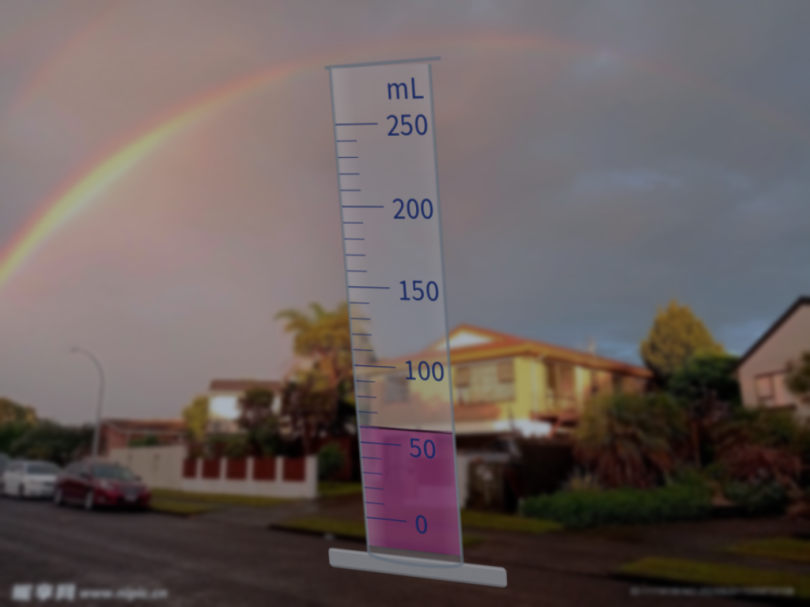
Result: 60 mL
